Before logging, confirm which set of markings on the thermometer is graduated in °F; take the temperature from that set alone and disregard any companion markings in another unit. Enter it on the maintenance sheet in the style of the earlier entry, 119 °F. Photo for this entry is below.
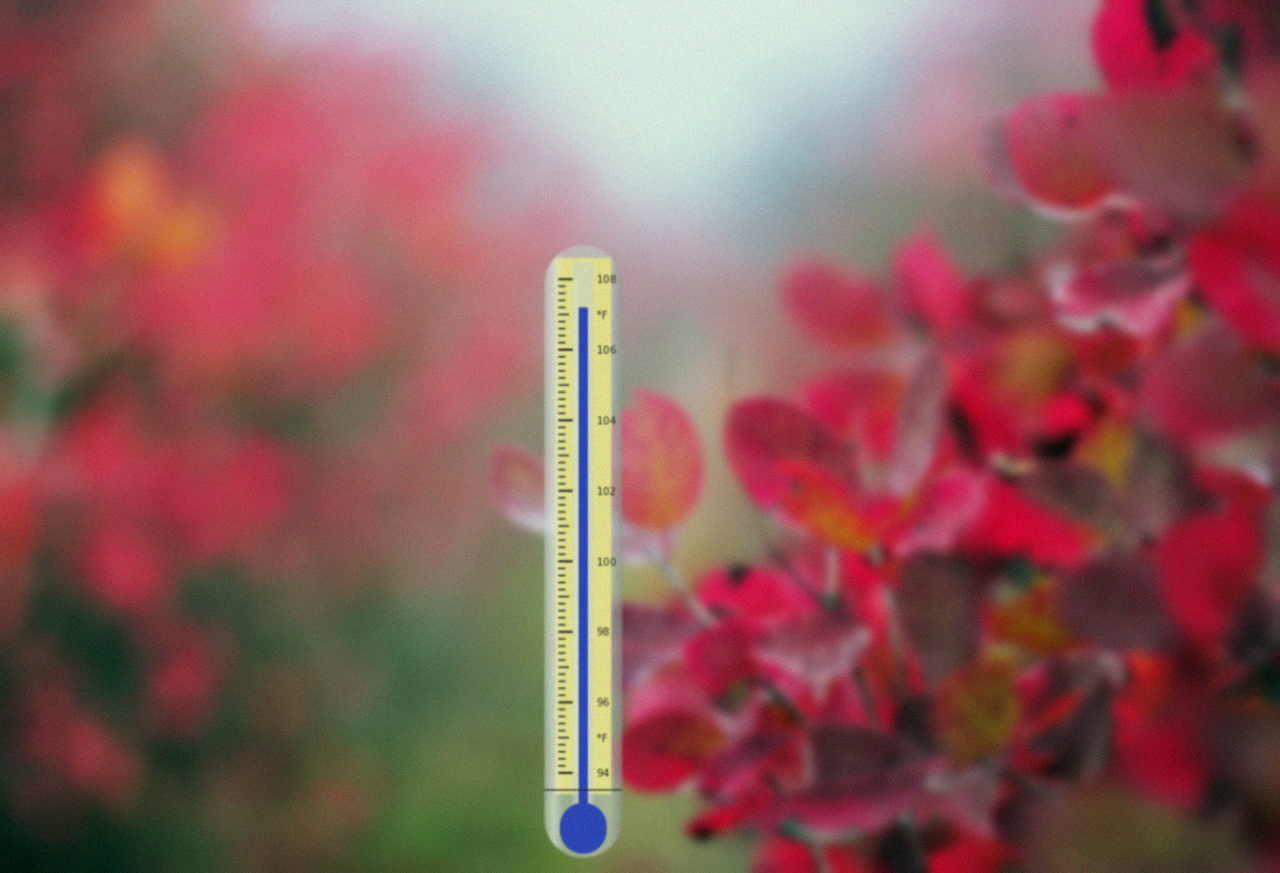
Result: 107.2 °F
